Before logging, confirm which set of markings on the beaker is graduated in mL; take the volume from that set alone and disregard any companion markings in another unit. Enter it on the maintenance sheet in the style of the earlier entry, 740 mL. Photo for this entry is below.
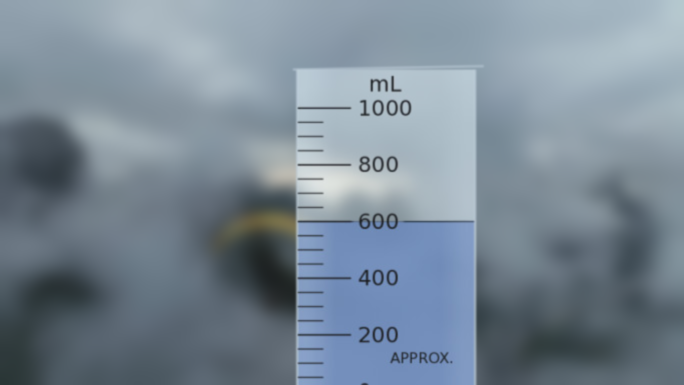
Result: 600 mL
